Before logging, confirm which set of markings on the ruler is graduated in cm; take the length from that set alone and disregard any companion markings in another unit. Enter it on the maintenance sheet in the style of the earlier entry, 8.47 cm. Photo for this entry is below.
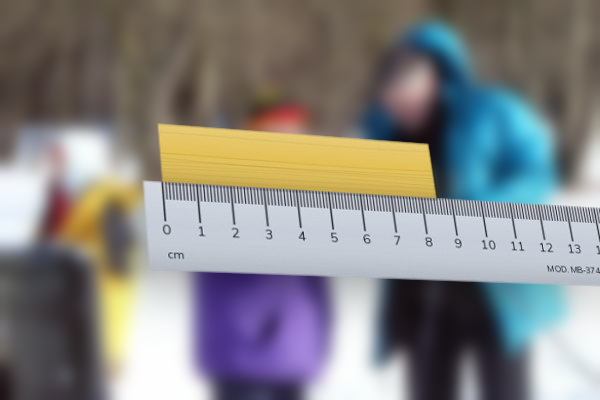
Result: 8.5 cm
